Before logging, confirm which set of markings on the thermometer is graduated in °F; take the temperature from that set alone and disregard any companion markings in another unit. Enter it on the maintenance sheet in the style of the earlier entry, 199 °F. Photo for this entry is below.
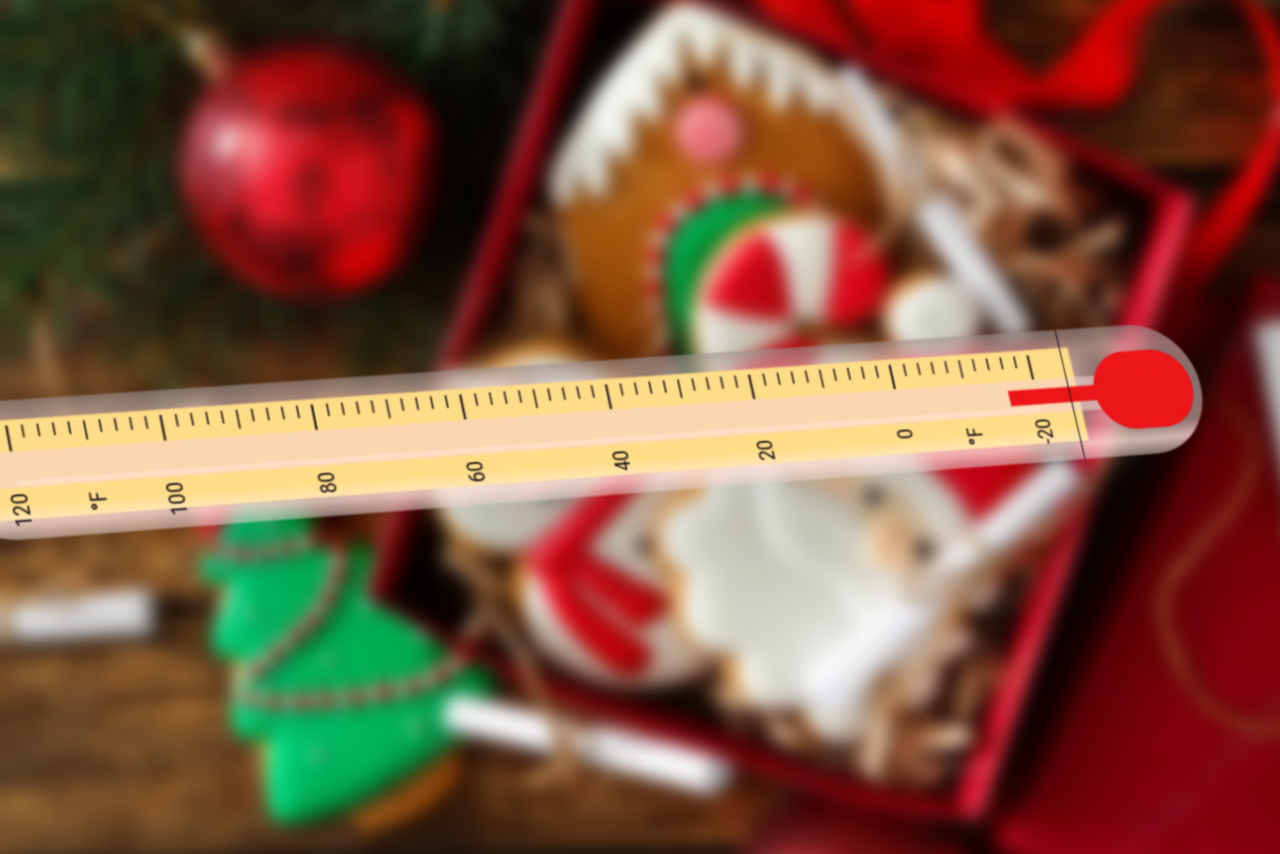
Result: -16 °F
